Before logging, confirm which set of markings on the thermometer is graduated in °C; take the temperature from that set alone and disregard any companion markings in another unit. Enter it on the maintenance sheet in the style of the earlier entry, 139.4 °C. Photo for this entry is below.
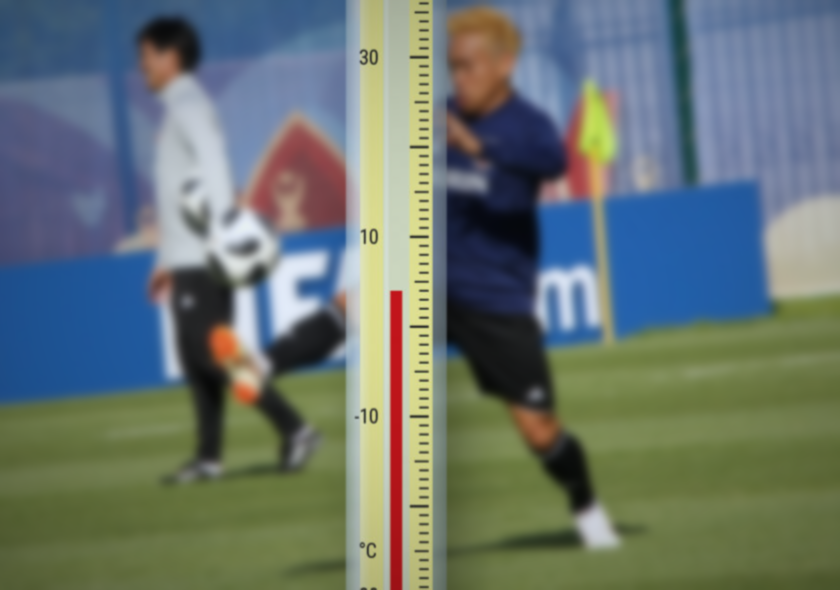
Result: 4 °C
